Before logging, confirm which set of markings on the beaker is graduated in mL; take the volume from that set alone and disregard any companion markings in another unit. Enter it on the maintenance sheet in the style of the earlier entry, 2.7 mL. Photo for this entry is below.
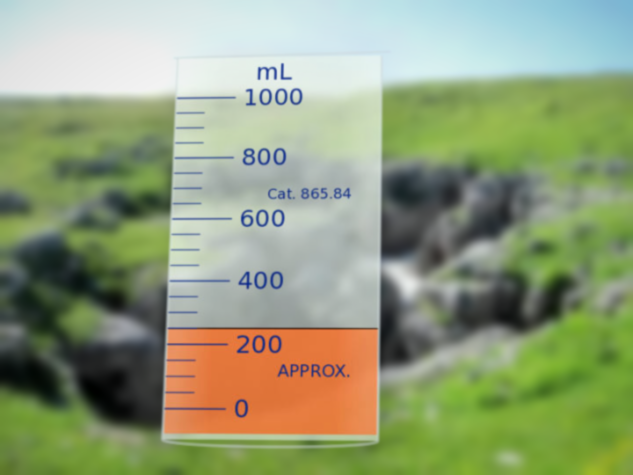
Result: 250 mL
